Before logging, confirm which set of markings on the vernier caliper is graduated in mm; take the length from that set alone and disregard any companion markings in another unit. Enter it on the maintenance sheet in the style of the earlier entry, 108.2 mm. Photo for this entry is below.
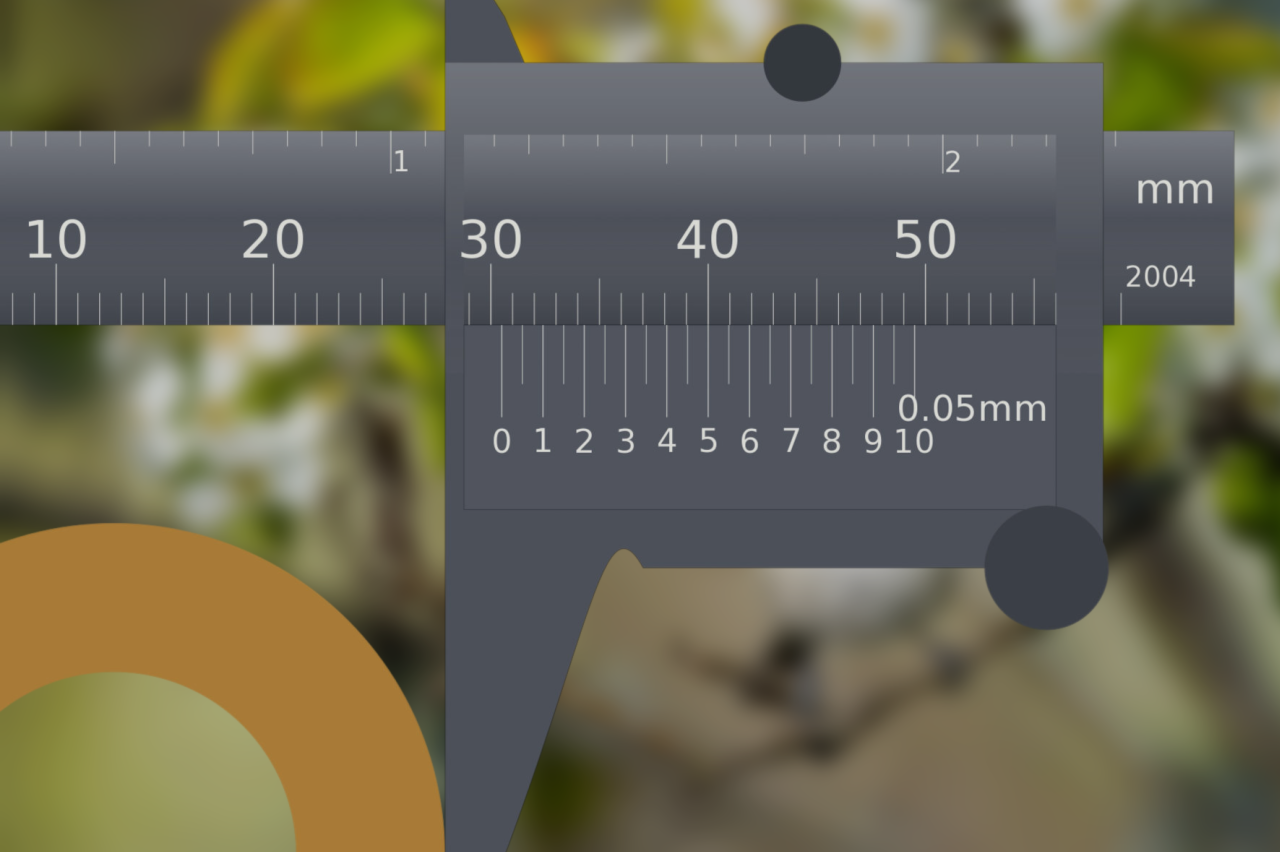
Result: 30.5 mm
